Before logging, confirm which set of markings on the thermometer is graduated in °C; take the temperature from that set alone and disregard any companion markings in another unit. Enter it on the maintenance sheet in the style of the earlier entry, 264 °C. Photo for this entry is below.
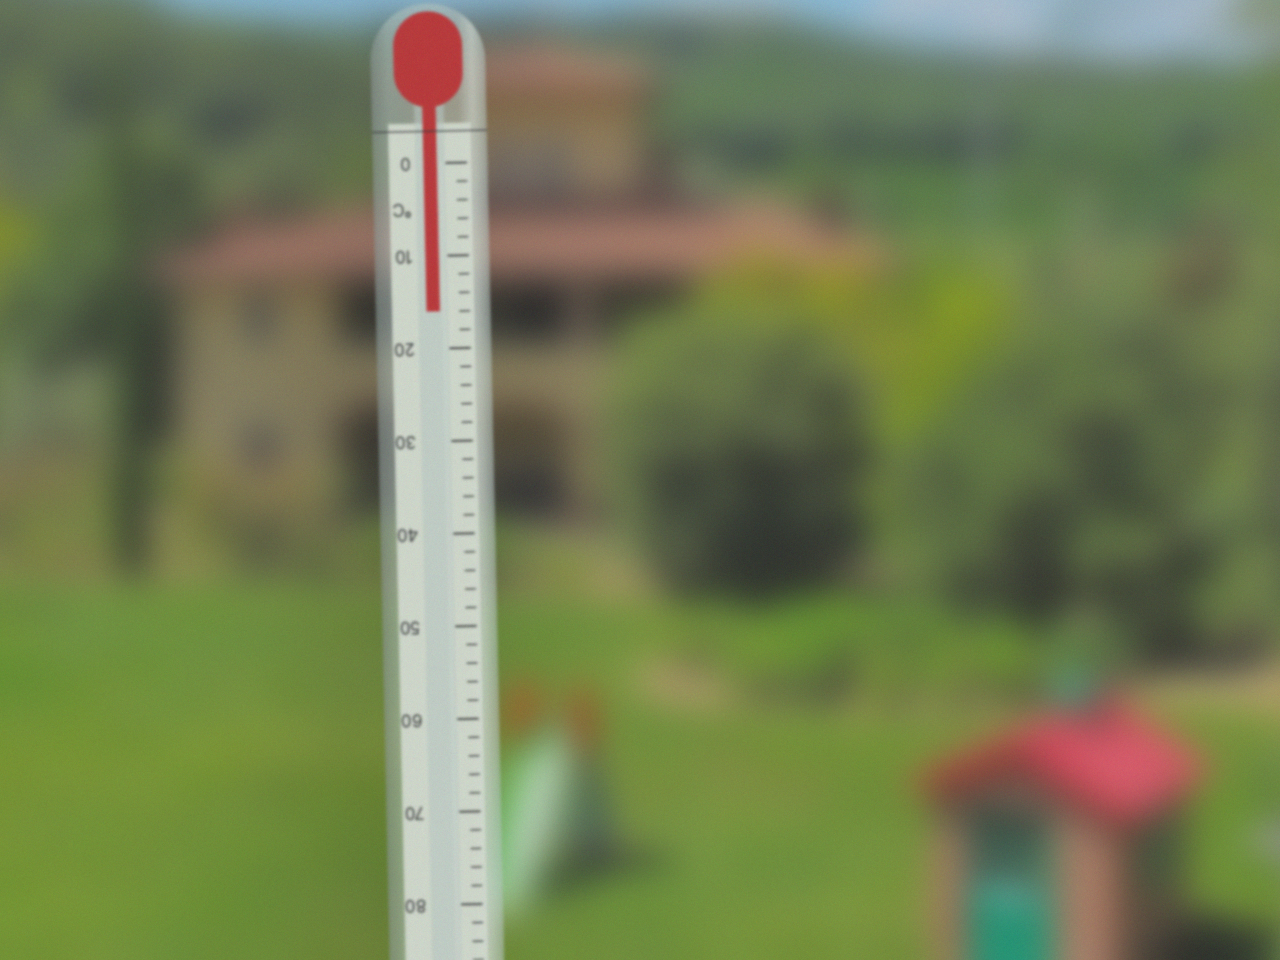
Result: 16 °C
